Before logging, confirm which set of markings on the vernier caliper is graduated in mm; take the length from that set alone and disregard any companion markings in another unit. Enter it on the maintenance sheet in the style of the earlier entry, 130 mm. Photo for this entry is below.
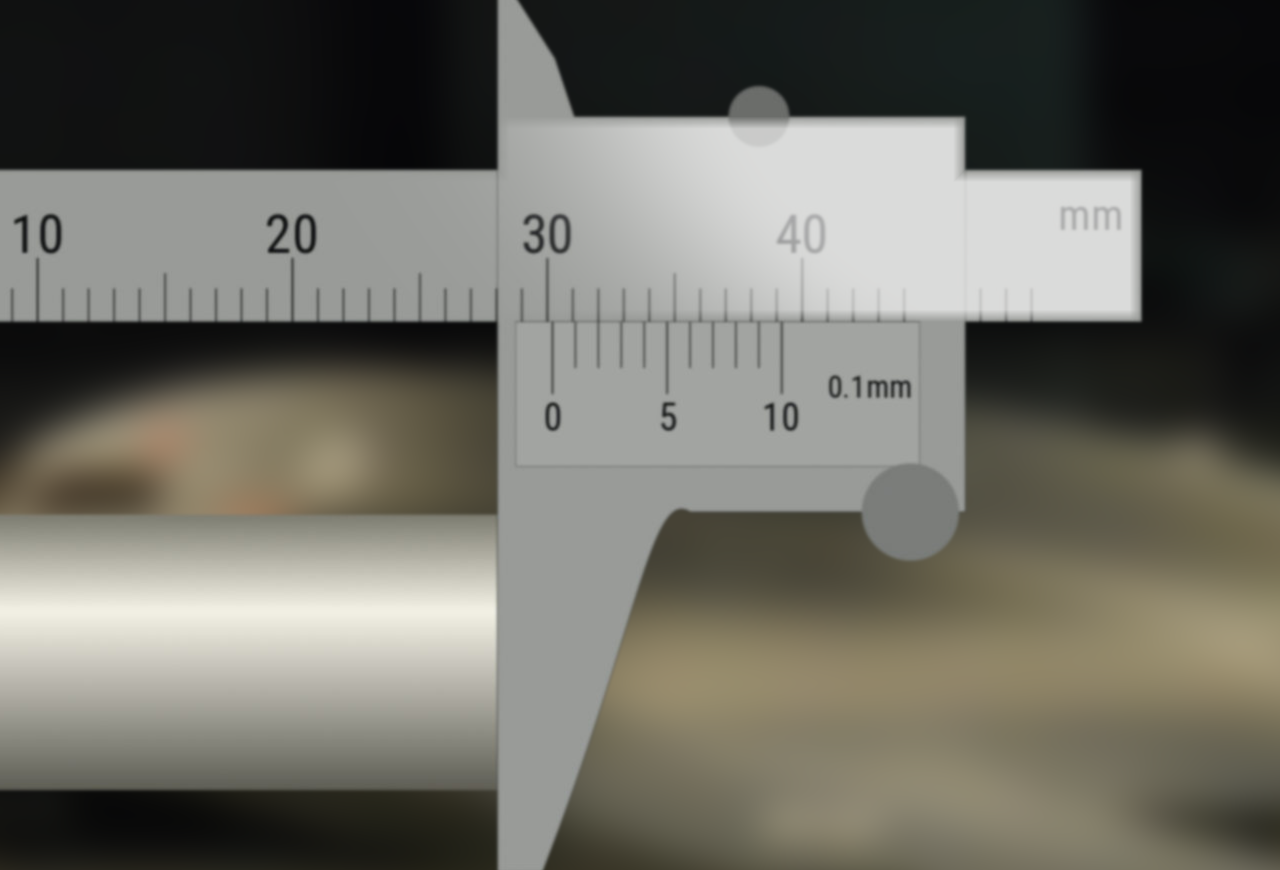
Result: 30.2 mm
